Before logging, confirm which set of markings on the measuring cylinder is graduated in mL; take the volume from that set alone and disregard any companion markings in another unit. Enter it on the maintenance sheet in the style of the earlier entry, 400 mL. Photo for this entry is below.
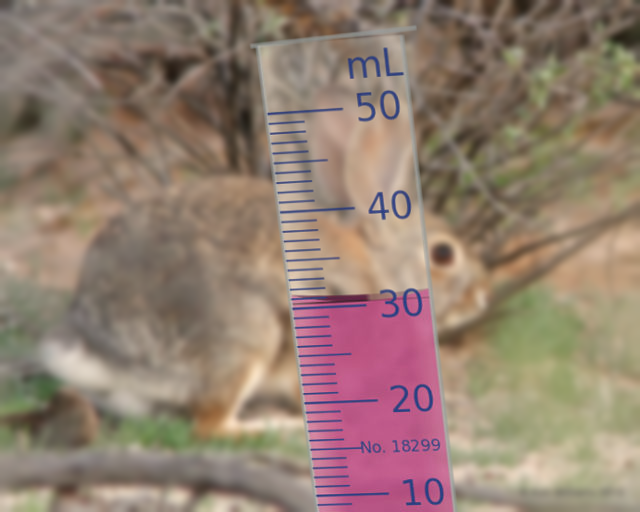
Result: 30.5 mL
